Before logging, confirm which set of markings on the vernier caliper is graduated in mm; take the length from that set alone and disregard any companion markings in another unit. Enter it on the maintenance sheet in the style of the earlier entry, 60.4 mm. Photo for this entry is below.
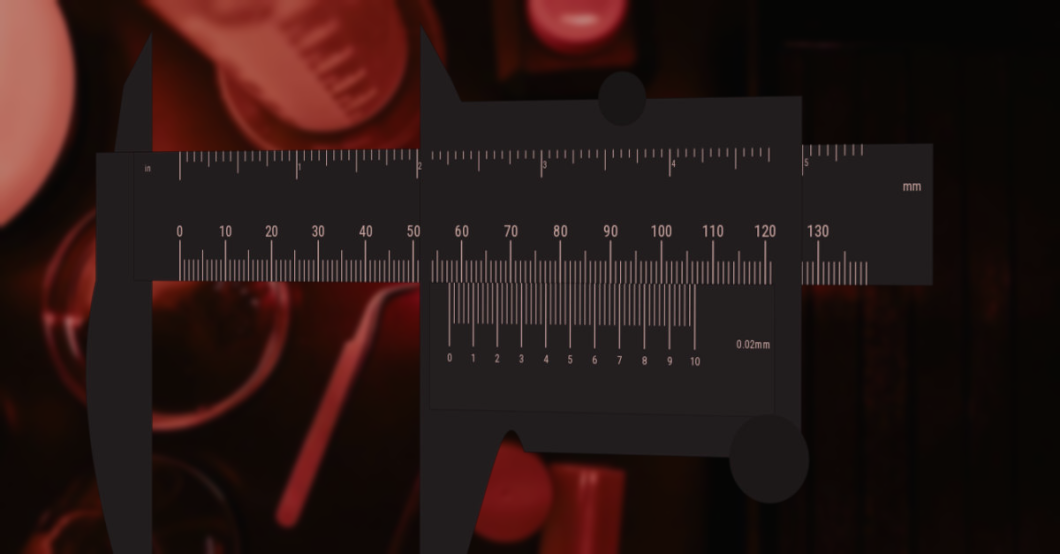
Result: 57.5 mm
